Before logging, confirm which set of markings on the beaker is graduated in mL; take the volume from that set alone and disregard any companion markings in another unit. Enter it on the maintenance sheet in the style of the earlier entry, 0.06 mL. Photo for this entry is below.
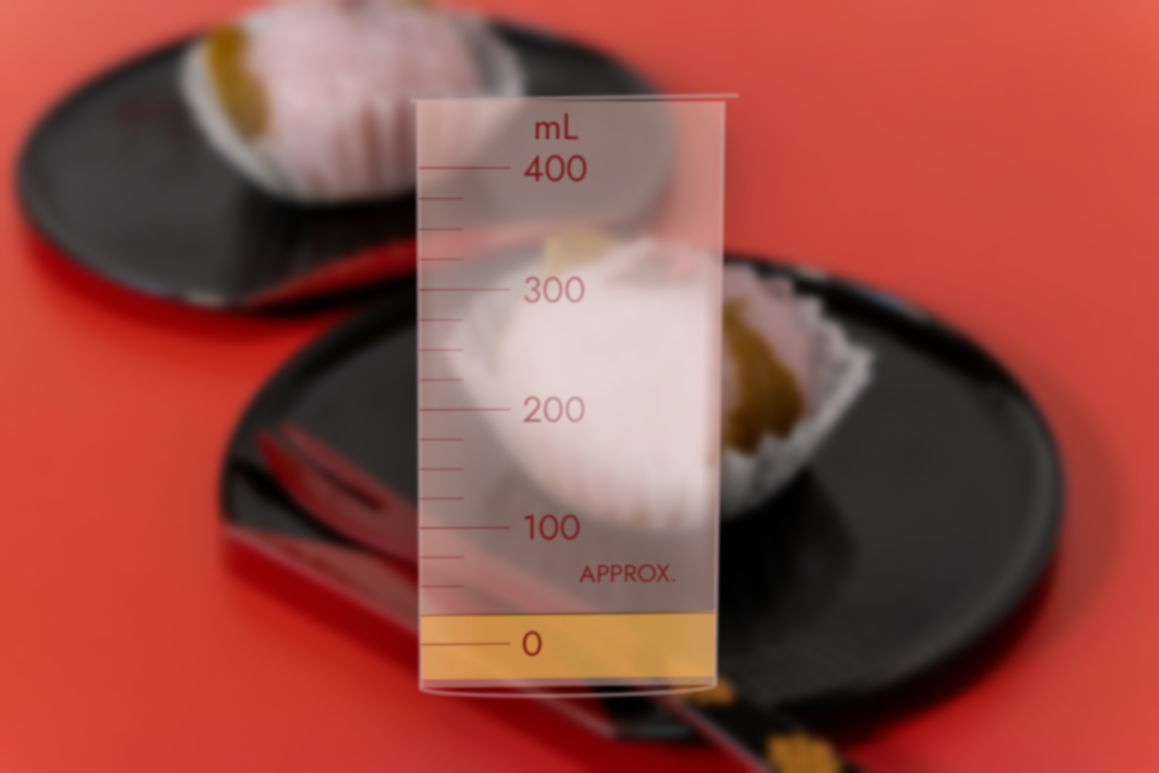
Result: 25 mL
